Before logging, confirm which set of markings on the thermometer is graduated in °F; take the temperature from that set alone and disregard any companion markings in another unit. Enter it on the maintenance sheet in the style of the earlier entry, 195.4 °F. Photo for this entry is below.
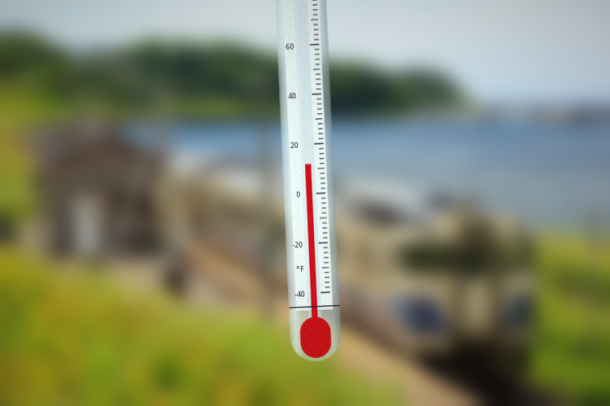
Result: 12 °F
